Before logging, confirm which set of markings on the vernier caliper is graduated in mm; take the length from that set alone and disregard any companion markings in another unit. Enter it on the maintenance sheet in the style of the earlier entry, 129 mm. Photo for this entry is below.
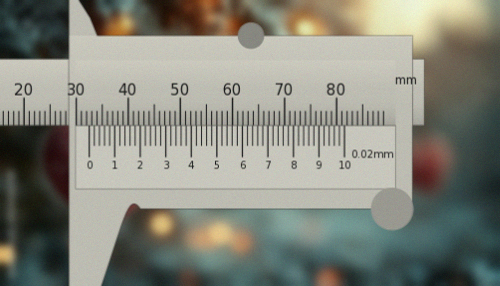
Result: 32.5 mm
